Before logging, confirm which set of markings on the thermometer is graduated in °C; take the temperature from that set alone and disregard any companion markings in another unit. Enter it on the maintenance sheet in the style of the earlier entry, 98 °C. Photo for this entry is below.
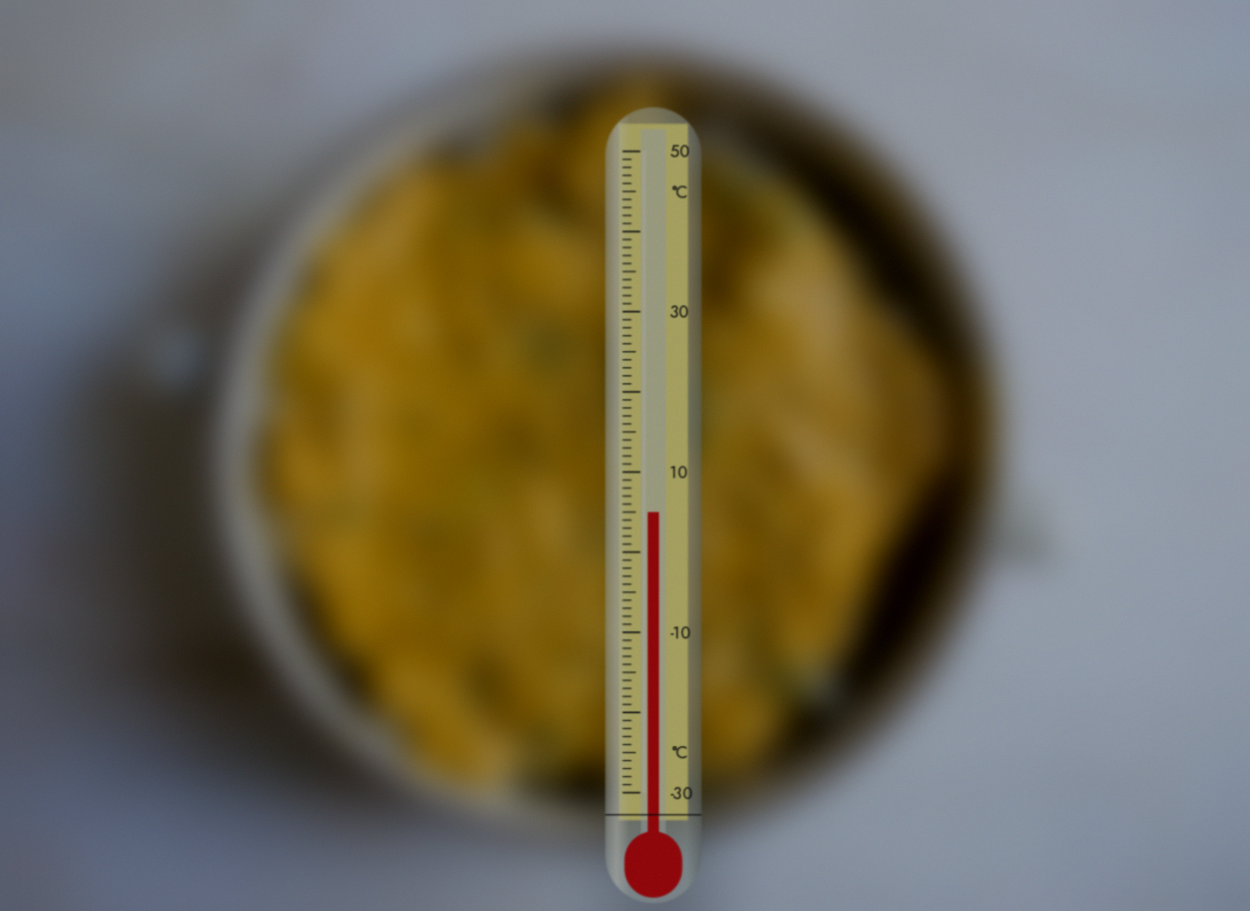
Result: 5 °C
